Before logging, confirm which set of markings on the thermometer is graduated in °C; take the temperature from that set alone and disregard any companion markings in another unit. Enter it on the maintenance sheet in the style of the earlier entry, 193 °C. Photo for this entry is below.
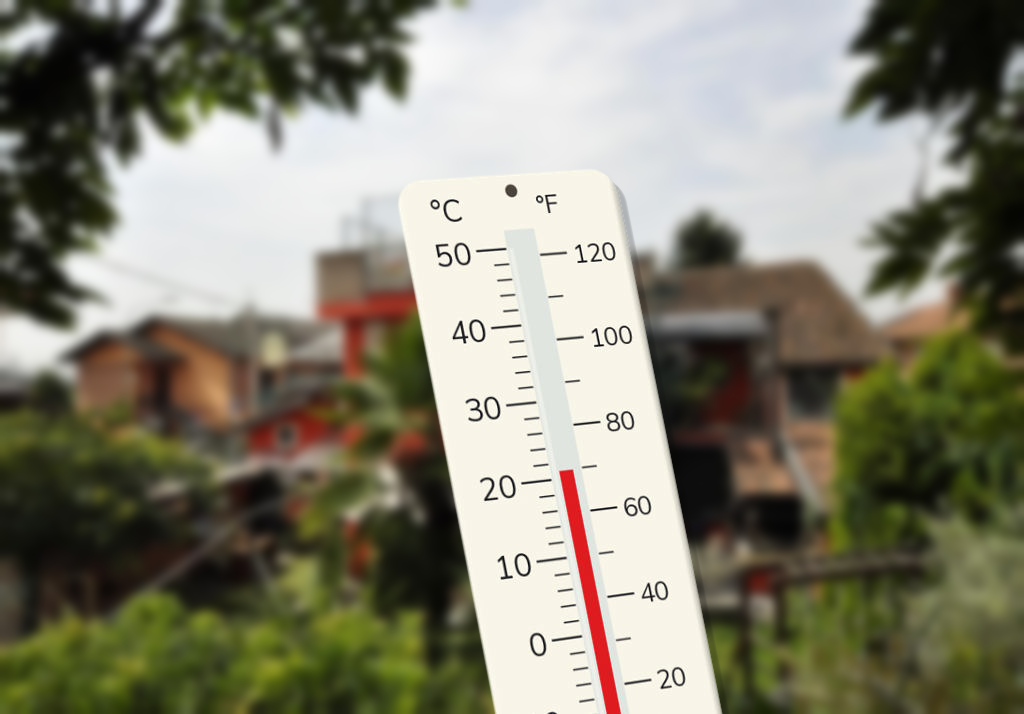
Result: 21 °C
